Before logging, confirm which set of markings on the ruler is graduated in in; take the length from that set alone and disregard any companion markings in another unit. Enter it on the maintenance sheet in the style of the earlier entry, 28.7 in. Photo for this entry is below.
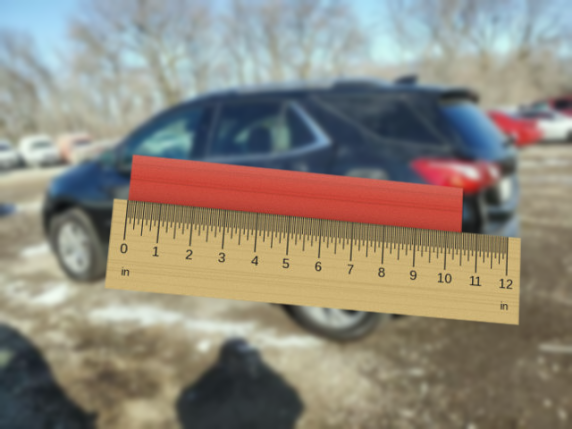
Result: 10.5 in
